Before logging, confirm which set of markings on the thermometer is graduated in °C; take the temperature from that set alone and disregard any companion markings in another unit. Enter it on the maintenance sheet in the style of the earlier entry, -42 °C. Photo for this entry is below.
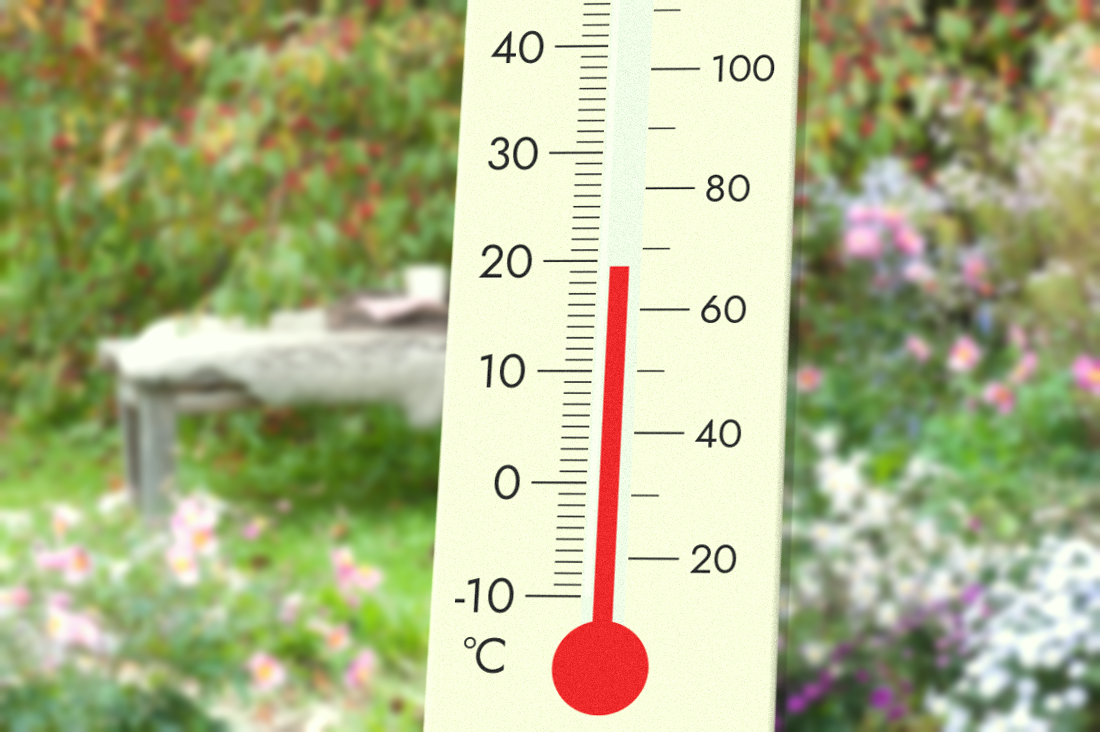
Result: 19.5 °C
